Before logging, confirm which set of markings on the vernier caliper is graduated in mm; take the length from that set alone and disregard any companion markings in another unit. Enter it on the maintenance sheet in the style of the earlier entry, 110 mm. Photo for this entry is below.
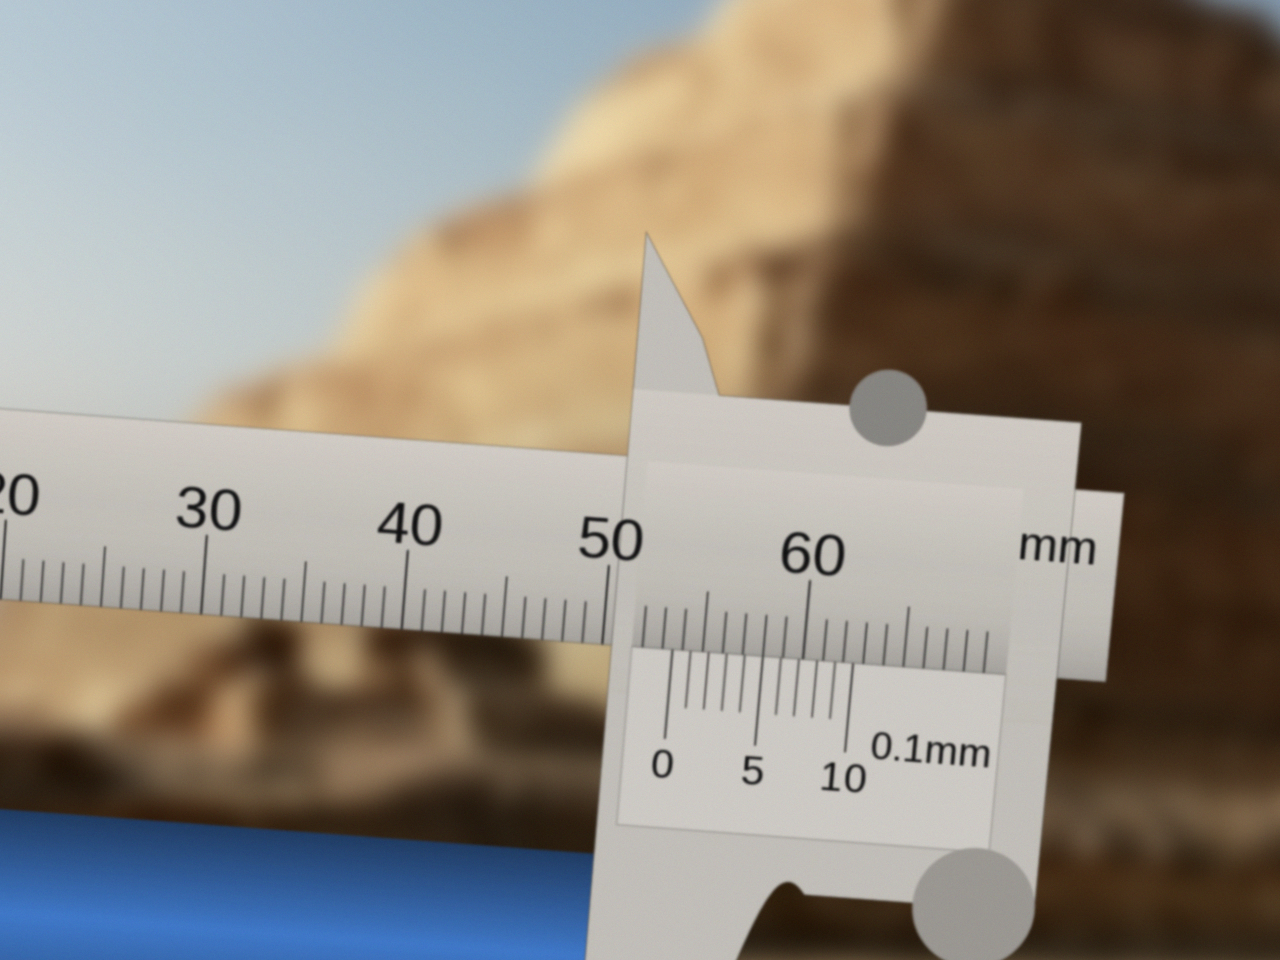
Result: 53.5 mm
